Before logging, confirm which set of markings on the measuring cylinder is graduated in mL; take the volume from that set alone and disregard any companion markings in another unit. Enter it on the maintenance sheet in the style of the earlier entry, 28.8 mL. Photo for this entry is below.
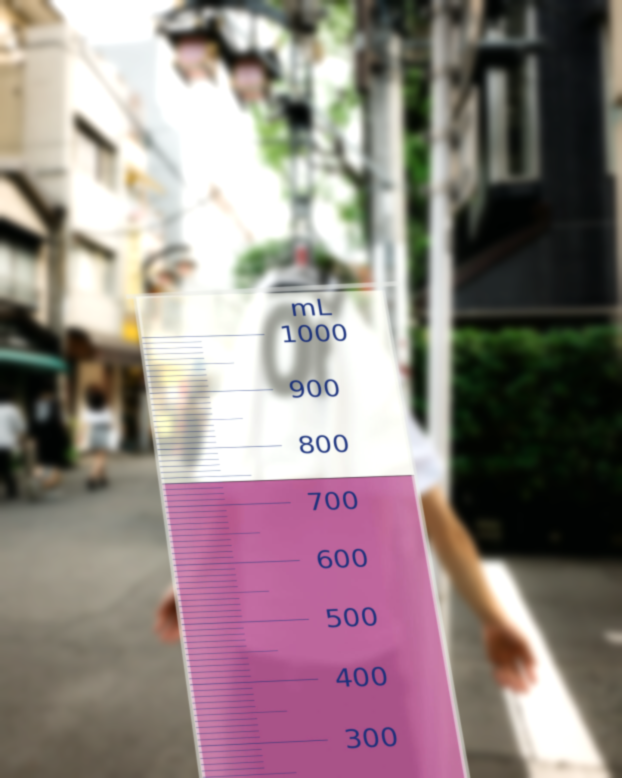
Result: 740 mL
